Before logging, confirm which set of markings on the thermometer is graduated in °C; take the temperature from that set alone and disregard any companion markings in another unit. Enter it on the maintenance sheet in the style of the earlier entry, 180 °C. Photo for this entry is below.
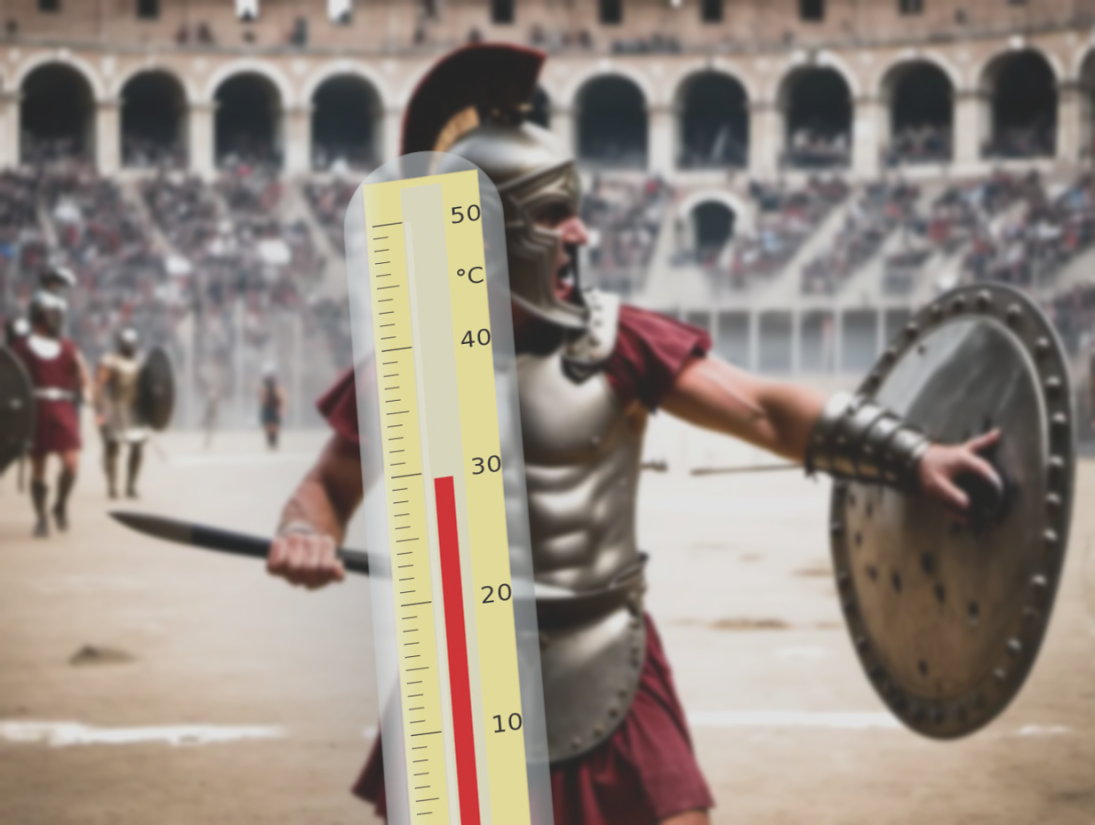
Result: 29.5 °C
